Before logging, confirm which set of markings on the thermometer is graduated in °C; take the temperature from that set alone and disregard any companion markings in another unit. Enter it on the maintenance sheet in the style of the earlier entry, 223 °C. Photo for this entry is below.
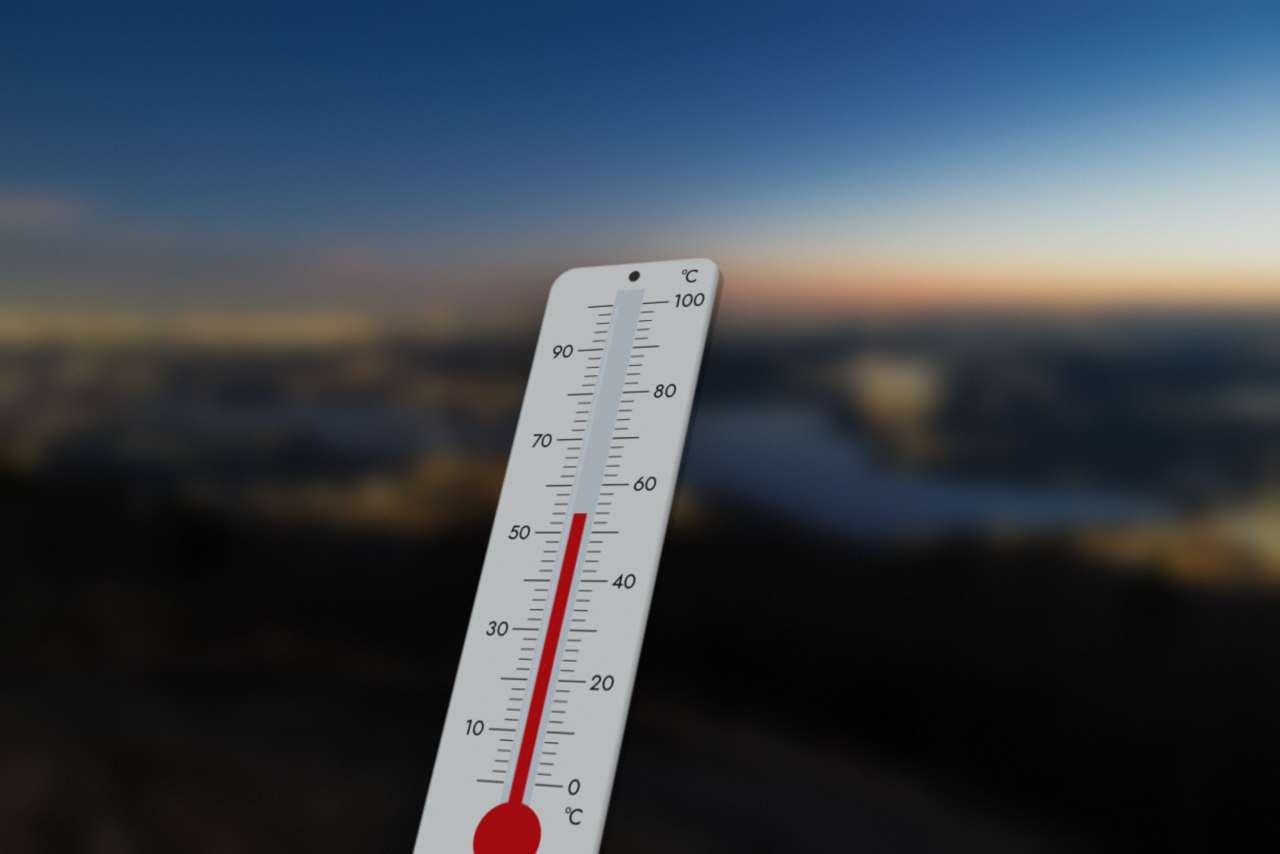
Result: 54 °C
